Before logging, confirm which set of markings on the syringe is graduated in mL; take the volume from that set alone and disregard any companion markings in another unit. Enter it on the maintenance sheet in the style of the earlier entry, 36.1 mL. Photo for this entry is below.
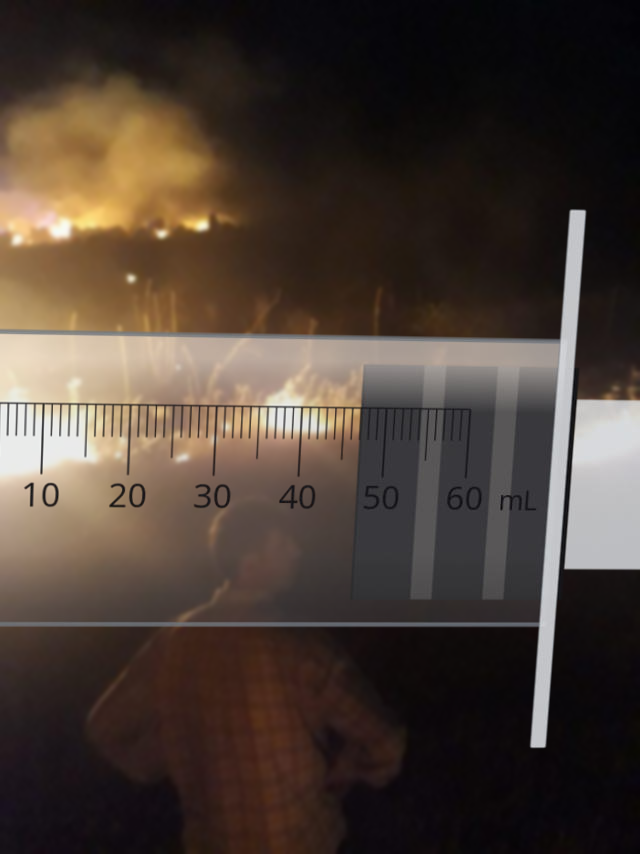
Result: 47 mL
